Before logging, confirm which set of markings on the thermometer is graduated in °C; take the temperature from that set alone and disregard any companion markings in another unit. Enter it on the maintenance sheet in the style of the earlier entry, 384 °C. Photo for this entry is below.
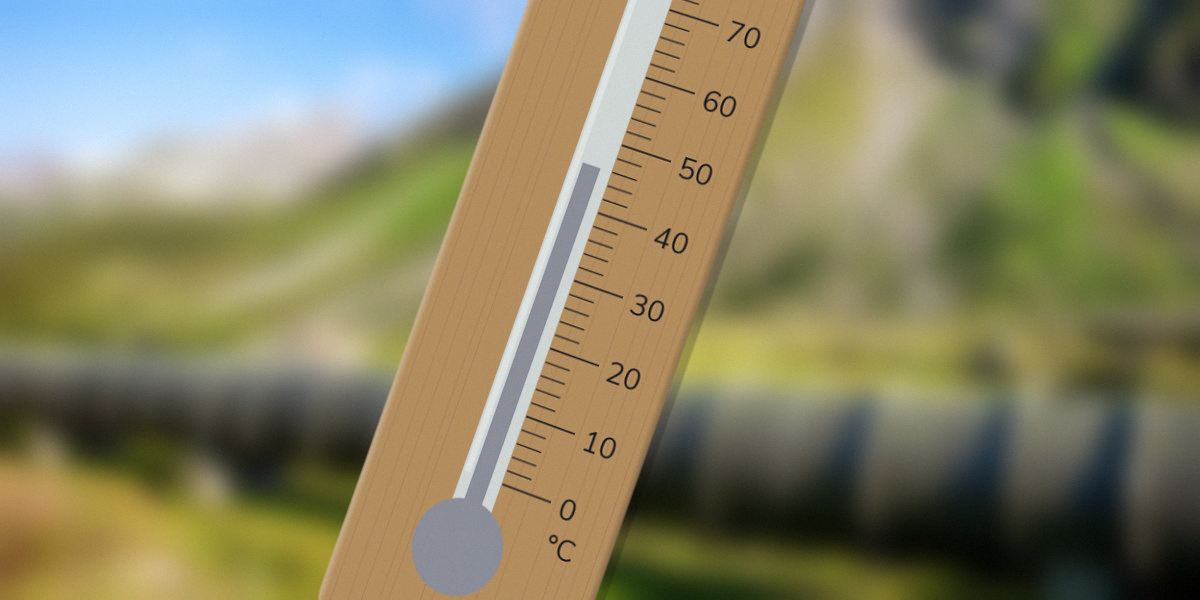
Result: 46 °C
